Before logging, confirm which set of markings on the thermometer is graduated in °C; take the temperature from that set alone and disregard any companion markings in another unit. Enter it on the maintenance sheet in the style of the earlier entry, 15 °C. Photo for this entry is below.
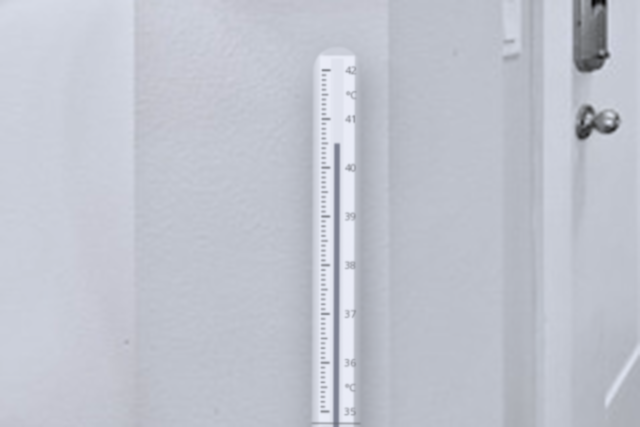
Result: 40.5 °C
